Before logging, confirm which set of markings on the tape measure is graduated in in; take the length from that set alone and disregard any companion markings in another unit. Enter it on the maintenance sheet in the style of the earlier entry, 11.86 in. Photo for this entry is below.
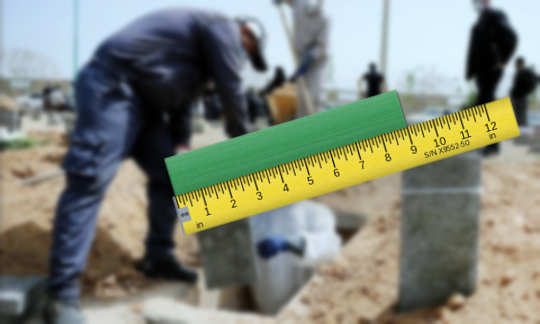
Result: 9 in
